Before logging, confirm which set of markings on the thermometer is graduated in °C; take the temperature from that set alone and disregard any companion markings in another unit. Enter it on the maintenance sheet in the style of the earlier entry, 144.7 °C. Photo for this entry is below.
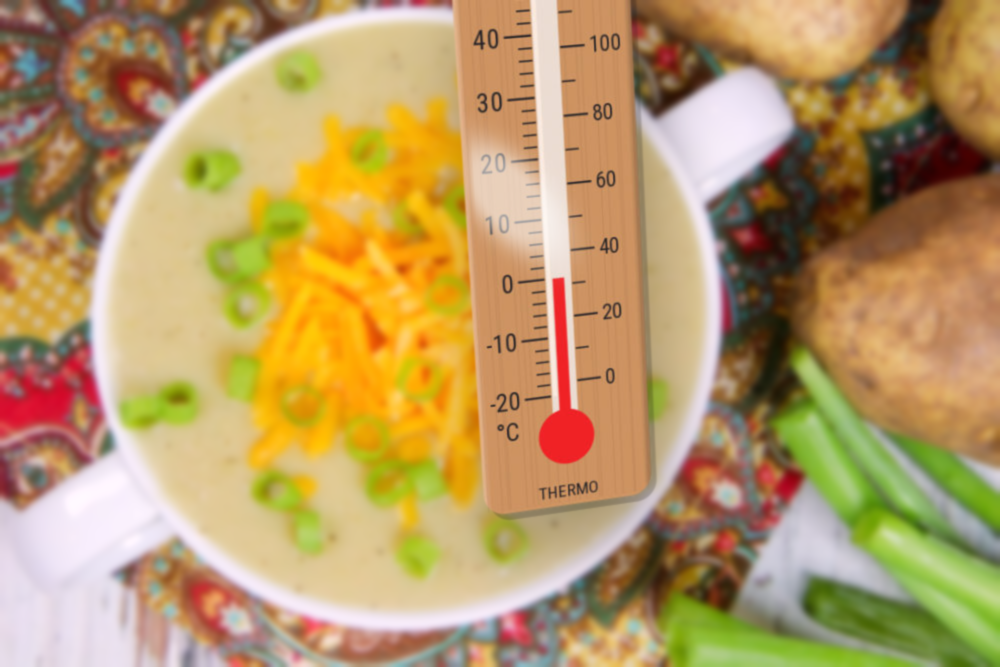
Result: 0 °C
